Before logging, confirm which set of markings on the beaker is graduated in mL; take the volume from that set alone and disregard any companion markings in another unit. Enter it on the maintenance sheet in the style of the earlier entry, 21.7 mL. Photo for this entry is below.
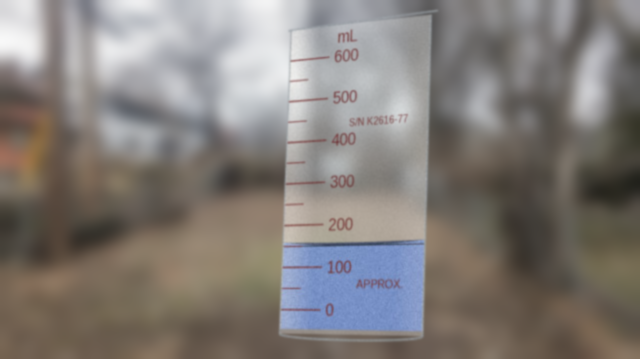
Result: 150 mL
